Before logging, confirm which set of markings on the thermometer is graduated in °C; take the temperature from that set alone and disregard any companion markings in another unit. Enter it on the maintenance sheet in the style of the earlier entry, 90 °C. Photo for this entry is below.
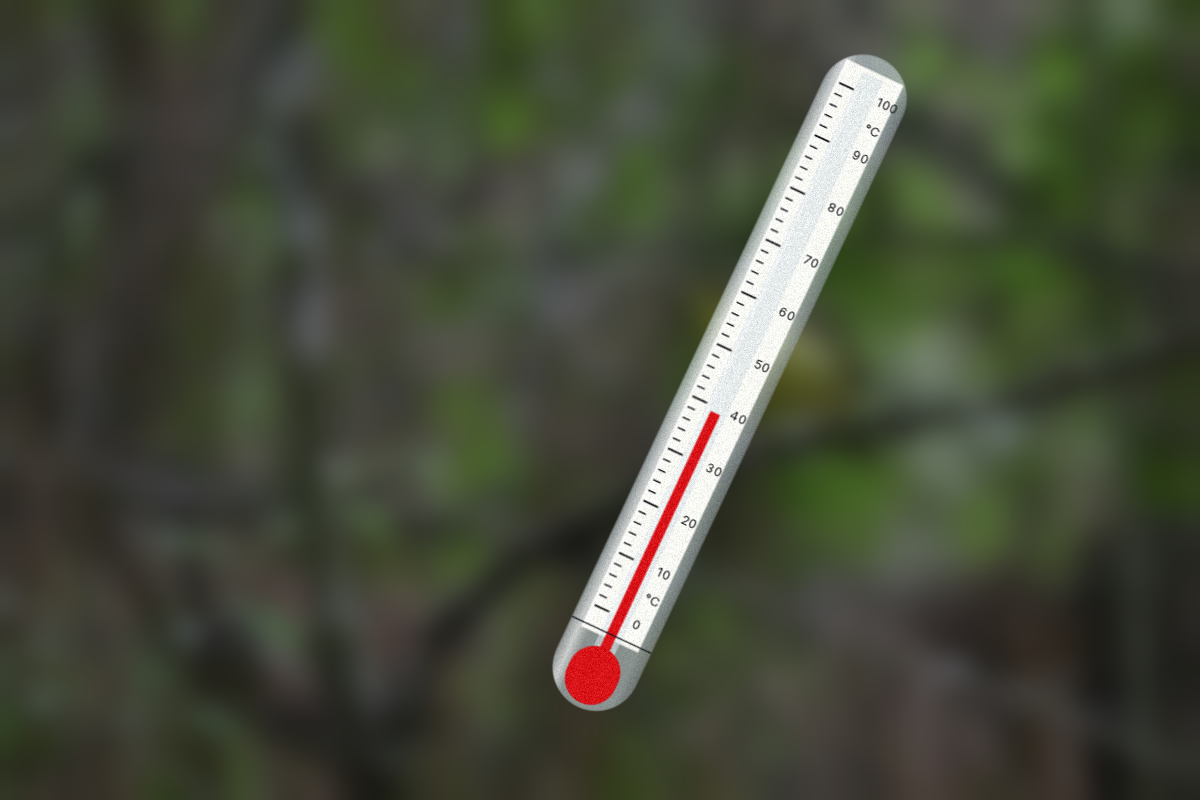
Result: 39 °C
